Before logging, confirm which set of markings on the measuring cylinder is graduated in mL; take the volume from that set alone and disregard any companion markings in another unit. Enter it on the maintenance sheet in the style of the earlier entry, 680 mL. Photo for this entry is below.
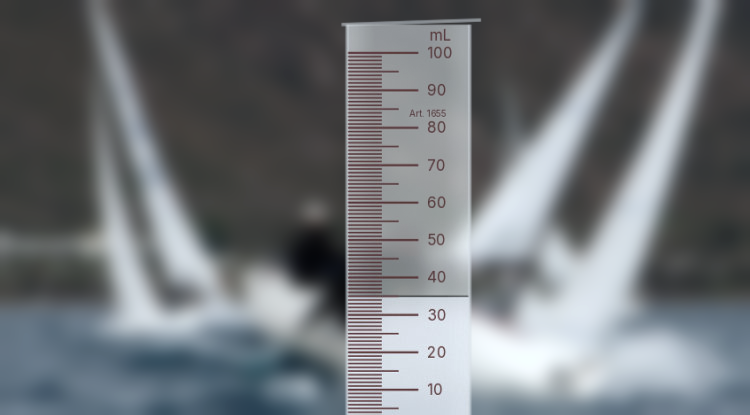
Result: 35 mL
